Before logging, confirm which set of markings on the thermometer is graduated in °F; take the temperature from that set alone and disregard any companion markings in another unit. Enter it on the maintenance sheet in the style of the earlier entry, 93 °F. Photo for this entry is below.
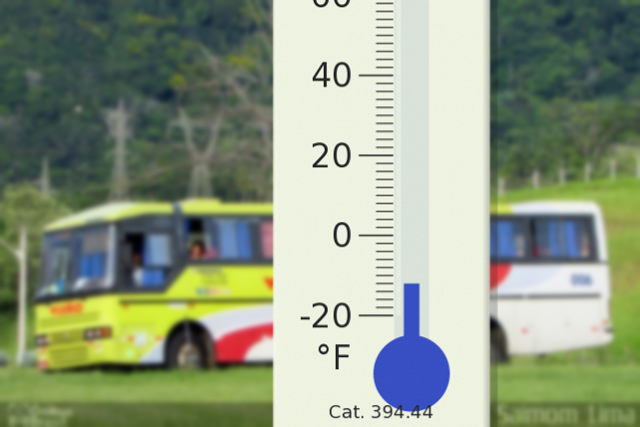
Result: -12 °F
